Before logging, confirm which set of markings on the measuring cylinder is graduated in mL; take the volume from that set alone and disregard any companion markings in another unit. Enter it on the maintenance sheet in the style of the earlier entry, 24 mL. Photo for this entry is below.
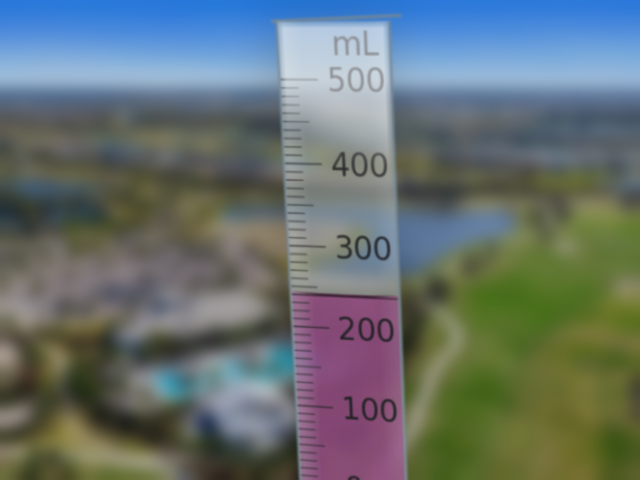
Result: 240 mL
